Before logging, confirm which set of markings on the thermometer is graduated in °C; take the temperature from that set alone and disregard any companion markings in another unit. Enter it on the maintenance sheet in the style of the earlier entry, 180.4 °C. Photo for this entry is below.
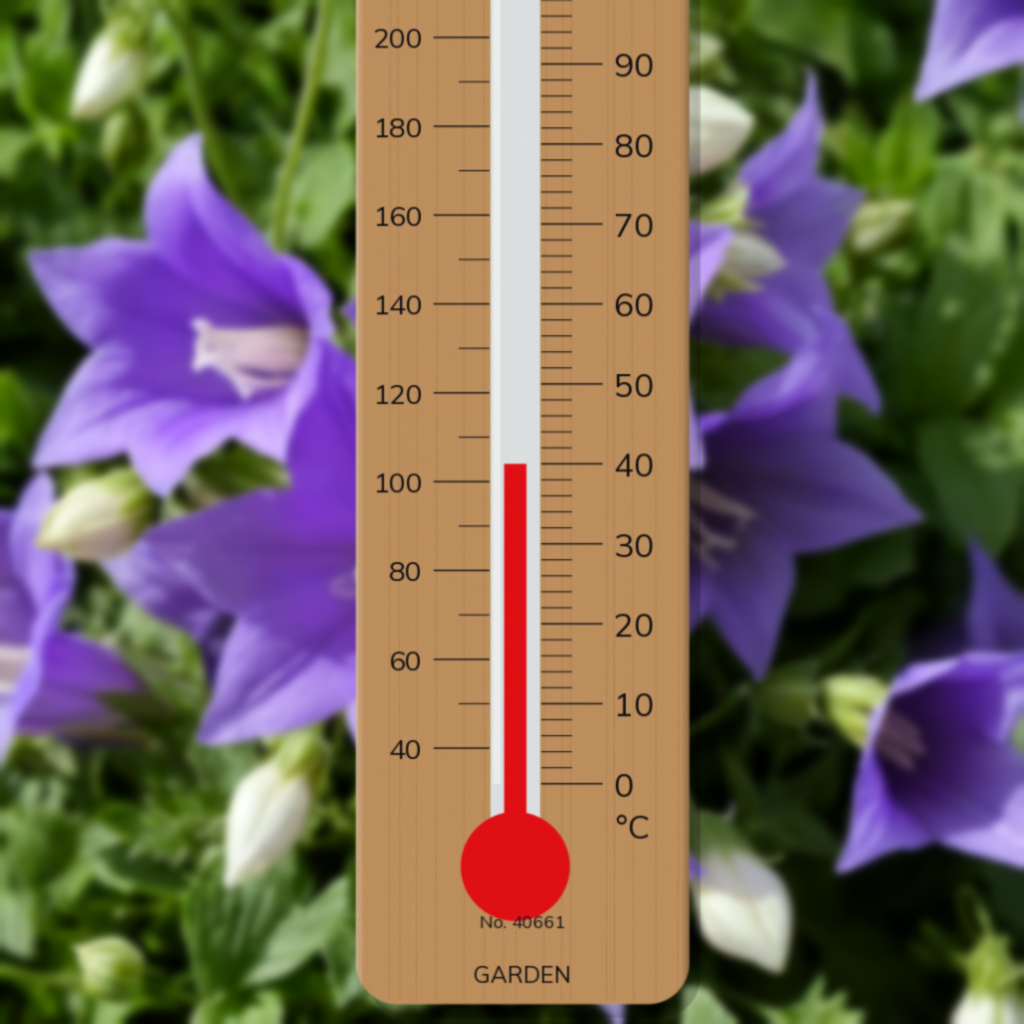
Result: 40 °C
